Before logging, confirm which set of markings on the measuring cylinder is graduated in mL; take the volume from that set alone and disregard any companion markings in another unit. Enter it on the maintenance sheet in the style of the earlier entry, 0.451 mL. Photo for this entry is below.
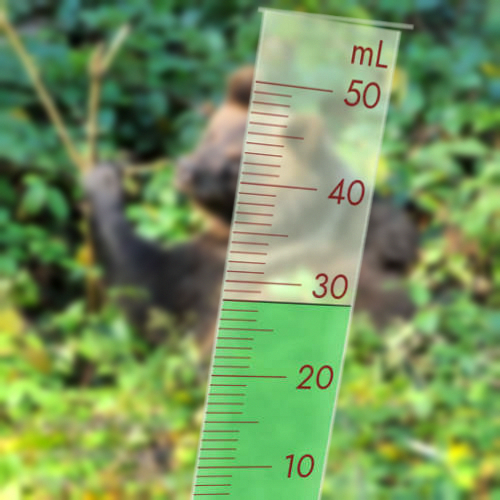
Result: 28 mL
